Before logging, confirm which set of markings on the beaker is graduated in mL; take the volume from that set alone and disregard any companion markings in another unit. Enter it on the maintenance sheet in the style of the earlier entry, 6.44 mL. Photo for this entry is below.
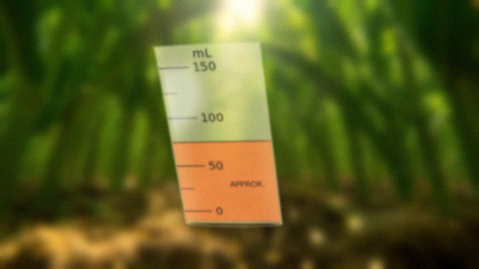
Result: 75 mL
